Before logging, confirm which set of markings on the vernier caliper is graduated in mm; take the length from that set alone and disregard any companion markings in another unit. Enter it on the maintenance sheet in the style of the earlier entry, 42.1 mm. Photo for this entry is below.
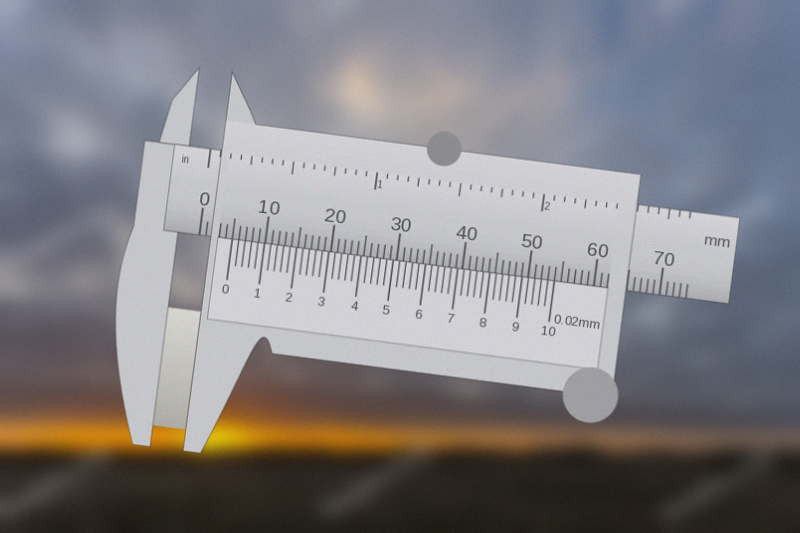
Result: 5.0 mm
